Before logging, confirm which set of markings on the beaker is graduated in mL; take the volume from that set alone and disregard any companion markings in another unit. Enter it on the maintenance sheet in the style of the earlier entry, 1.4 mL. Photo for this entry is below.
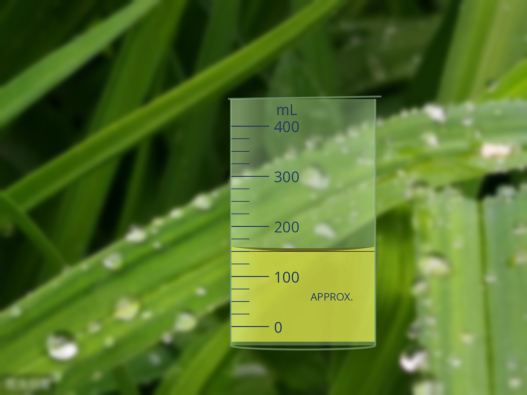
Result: 150 mL
